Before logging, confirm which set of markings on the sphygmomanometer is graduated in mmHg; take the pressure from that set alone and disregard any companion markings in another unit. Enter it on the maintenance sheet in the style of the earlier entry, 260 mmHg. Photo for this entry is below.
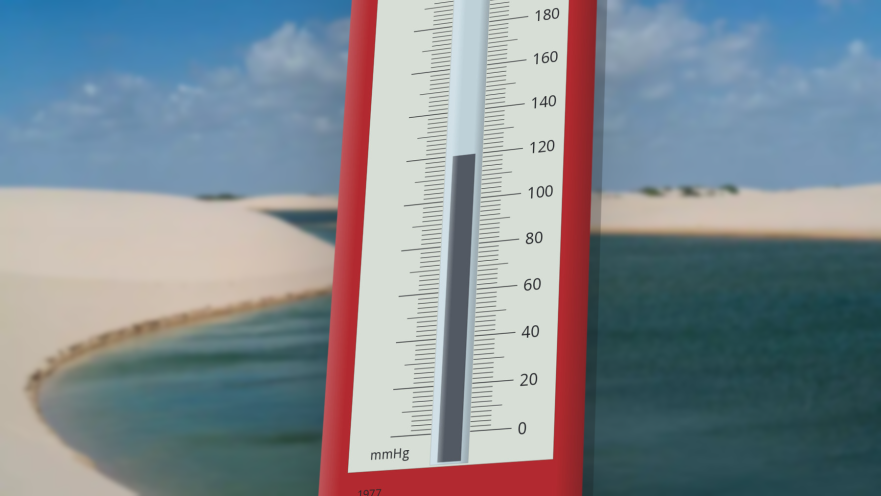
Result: 120 mmHg
